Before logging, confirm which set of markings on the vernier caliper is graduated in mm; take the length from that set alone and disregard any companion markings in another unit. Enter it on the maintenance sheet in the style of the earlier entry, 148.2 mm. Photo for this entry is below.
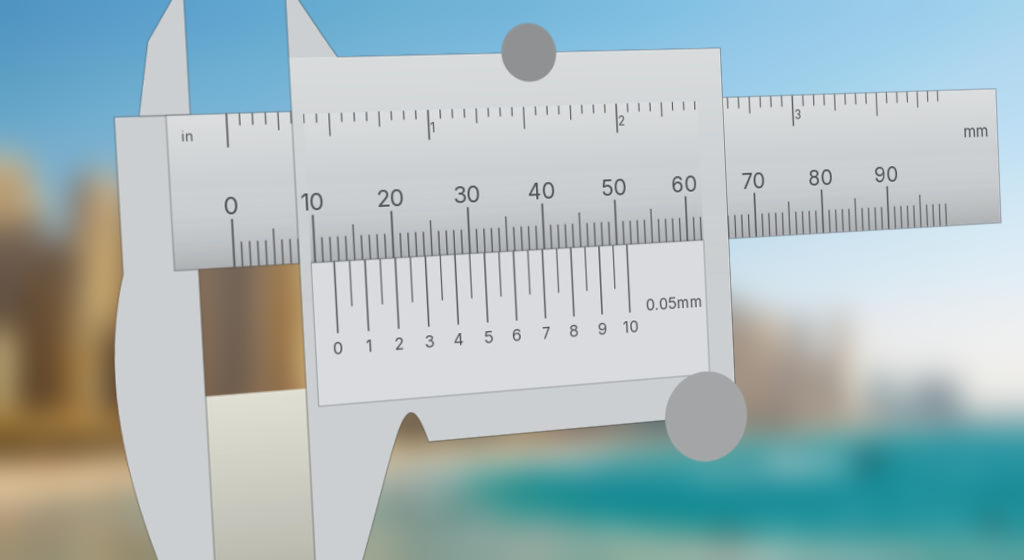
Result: 12.4 mm
